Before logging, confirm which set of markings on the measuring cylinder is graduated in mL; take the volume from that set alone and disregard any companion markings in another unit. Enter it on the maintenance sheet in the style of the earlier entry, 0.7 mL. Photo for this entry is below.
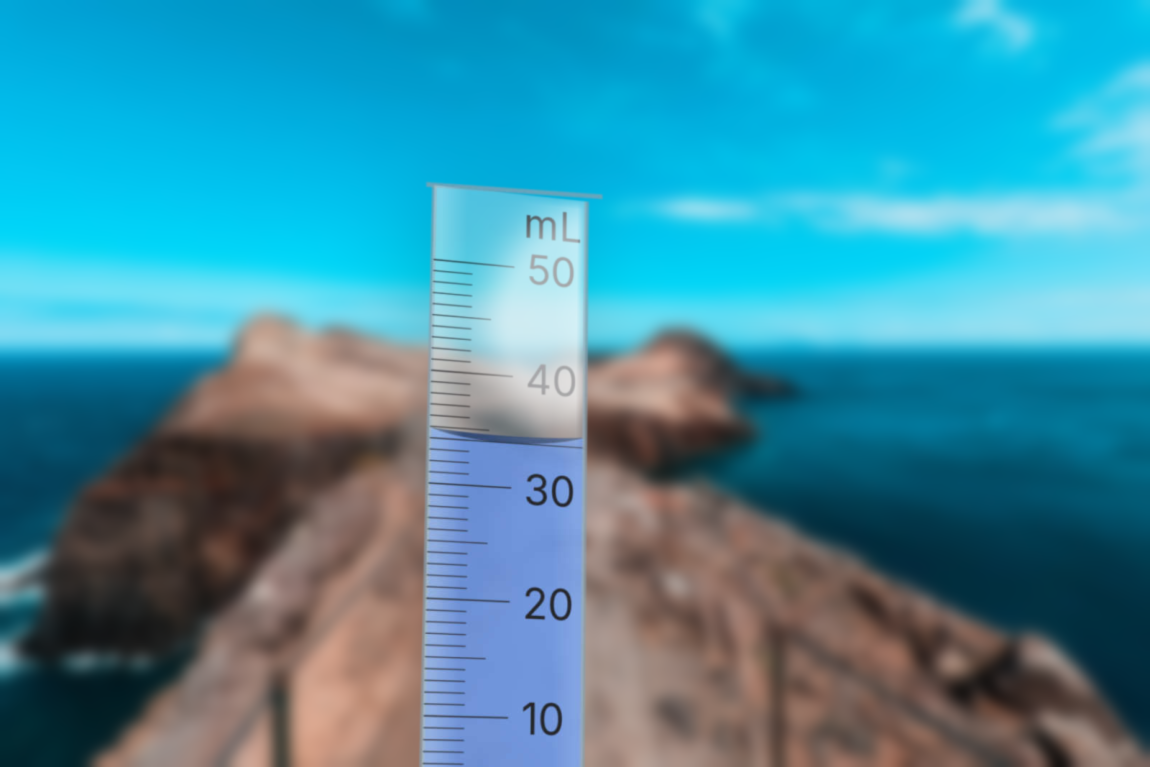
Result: 34 mL
